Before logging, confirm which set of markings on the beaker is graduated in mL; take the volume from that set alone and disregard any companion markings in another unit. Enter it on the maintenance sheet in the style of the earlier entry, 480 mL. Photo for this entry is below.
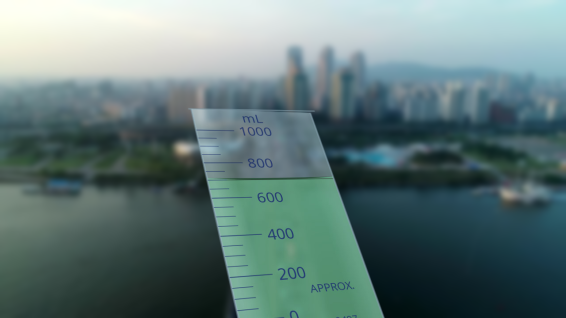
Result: 700 mL
